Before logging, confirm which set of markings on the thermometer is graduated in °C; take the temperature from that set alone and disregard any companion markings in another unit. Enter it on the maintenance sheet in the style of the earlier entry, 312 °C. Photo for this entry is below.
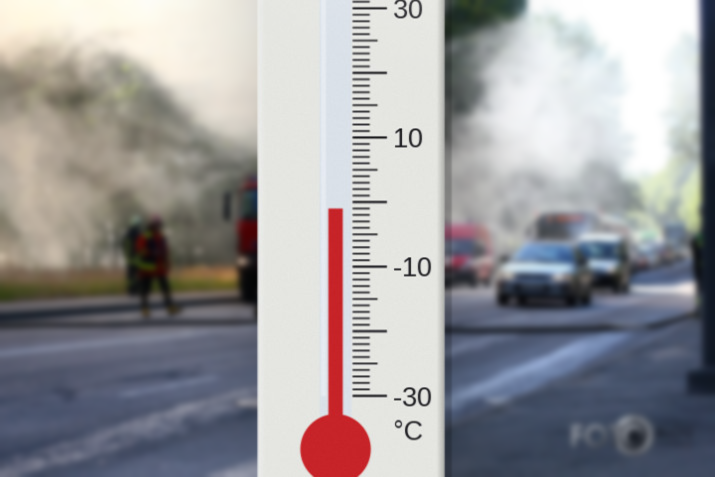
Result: -1 °C
